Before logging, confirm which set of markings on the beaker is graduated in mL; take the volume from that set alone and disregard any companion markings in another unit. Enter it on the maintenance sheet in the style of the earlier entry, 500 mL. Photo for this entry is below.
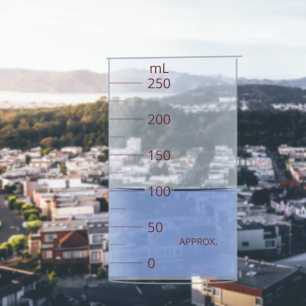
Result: 100 mL
